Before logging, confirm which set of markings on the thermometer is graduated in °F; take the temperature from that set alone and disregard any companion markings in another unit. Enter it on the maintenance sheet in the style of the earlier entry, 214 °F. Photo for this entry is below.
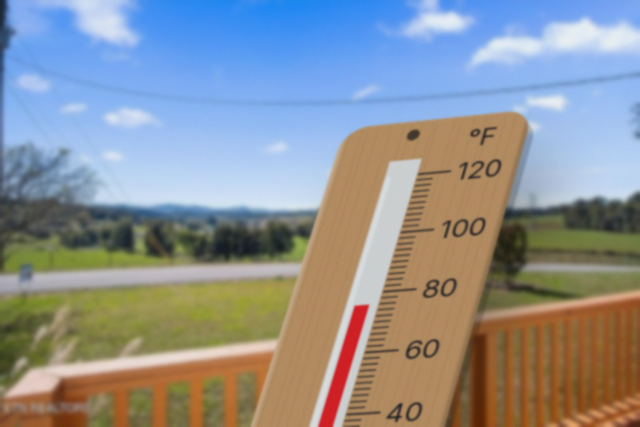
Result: 76 °F
